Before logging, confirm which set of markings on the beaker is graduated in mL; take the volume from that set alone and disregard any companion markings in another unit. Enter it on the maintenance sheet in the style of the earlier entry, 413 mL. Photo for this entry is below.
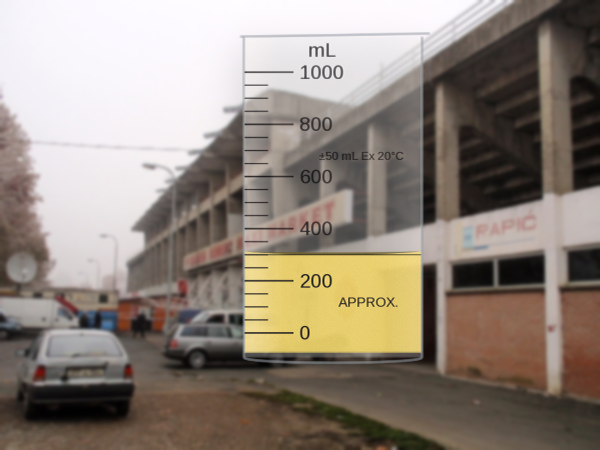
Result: 300 mL
